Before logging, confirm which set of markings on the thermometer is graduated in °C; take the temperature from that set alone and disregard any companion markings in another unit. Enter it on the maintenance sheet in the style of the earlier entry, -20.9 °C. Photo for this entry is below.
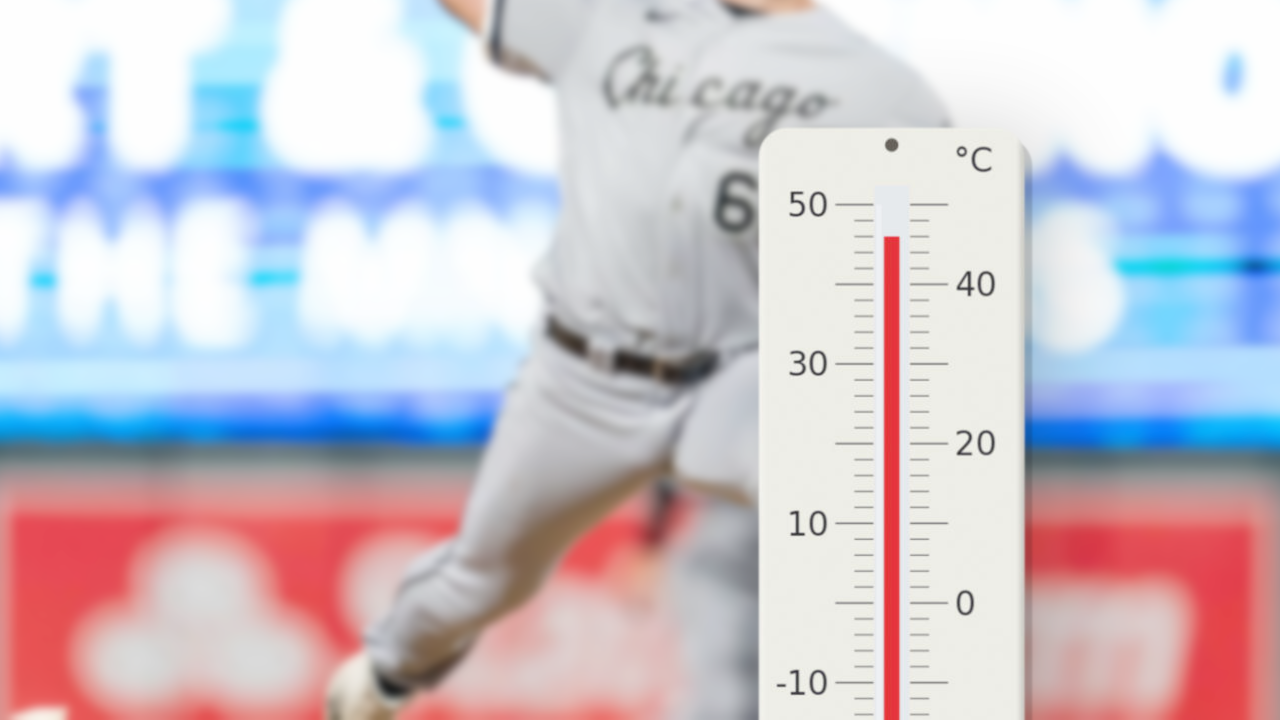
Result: 46 °C
